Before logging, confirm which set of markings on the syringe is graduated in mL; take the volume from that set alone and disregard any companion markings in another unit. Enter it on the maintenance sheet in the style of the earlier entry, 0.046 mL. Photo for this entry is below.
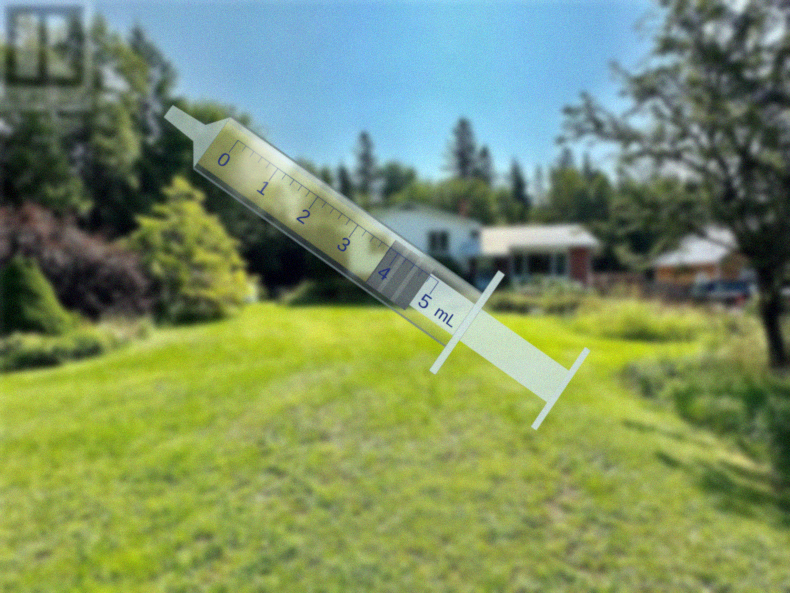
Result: 3.8 mL
